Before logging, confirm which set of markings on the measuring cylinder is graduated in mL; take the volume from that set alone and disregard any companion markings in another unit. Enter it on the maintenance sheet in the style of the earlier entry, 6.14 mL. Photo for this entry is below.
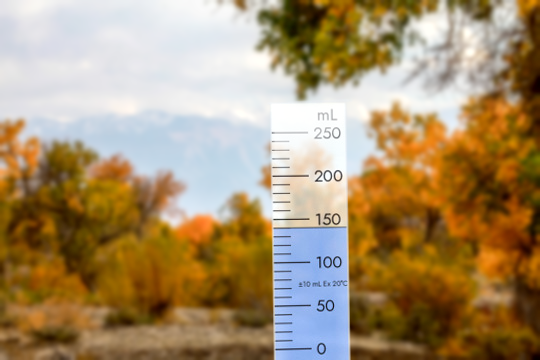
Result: 140 mL
